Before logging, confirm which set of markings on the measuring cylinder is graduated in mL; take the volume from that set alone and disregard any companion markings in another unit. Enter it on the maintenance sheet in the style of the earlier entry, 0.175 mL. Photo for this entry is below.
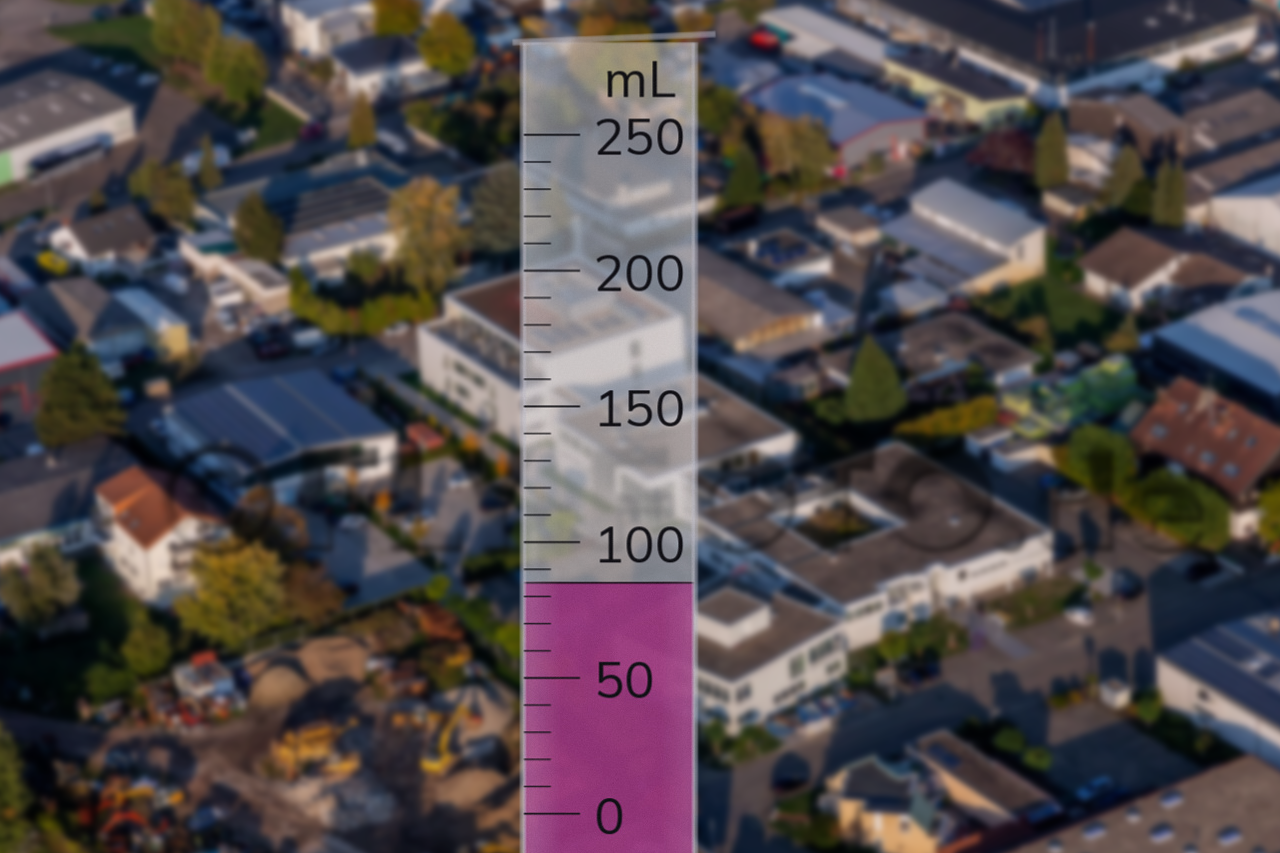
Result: 85 mL
